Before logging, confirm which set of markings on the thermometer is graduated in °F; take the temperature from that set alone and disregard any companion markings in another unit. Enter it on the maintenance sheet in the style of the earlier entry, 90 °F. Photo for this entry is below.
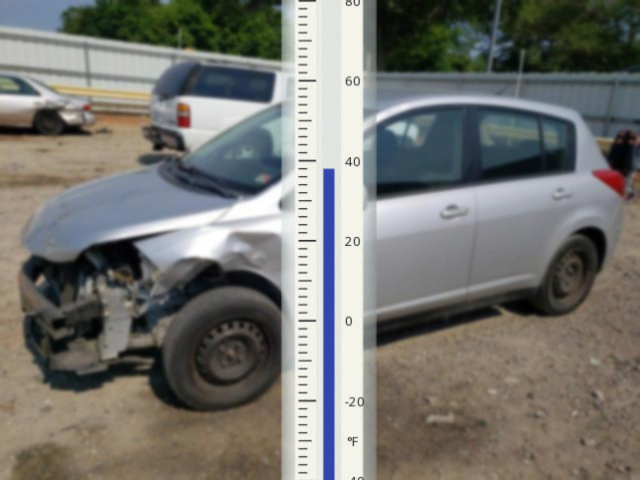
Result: 38 °F
